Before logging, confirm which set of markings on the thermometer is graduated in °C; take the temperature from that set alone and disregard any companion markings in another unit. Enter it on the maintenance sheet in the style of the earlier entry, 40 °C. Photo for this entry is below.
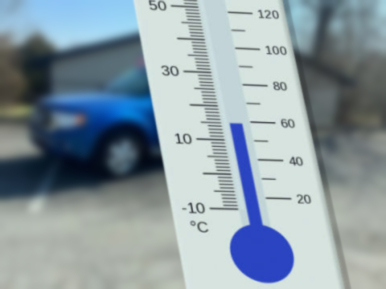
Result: 15 °C
